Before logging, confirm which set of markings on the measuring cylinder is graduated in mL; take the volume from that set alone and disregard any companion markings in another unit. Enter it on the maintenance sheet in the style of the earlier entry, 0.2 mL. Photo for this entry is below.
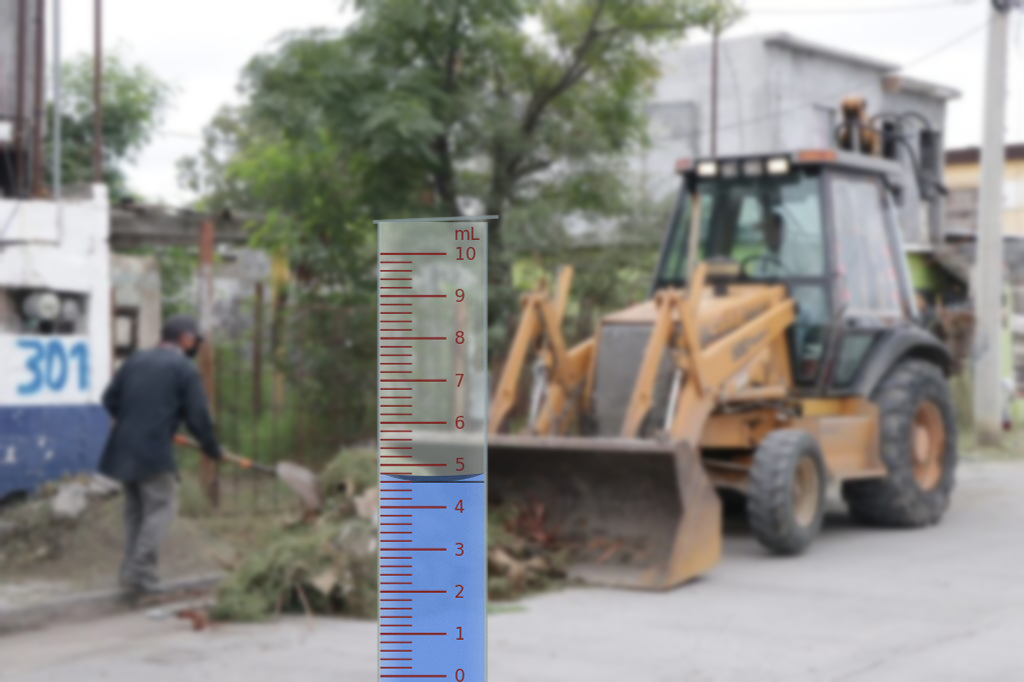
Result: 4.6 mL
